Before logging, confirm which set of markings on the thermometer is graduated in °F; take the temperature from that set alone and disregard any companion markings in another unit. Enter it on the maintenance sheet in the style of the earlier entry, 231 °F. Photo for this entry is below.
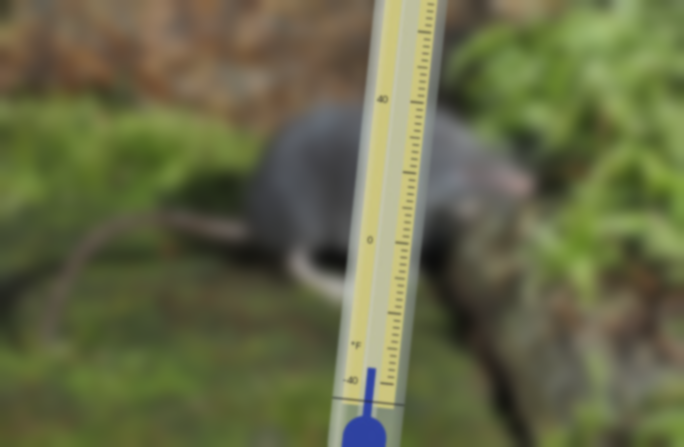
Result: -36 °F
